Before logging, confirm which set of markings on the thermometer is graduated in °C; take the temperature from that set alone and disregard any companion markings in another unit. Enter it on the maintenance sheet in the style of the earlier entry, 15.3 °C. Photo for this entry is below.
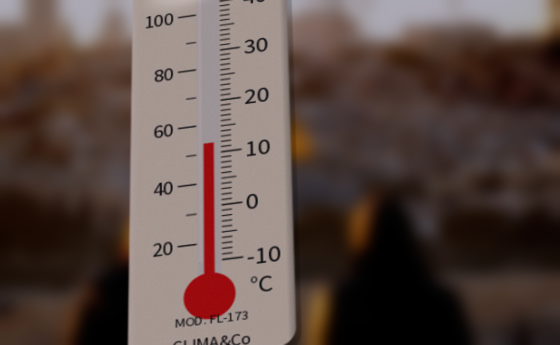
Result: 12 °C
